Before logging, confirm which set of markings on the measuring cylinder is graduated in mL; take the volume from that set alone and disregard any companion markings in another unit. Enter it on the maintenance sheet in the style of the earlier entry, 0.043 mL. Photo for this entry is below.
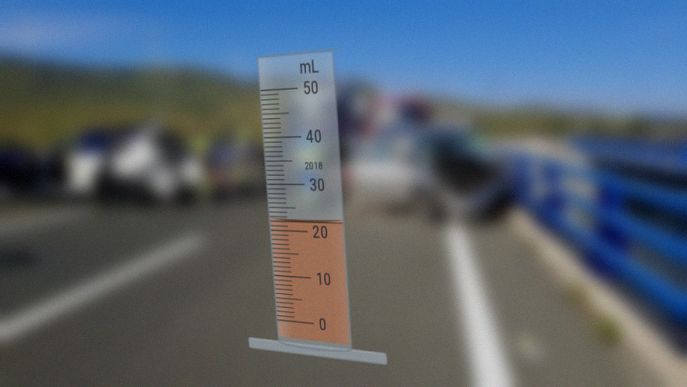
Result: 22 mL
